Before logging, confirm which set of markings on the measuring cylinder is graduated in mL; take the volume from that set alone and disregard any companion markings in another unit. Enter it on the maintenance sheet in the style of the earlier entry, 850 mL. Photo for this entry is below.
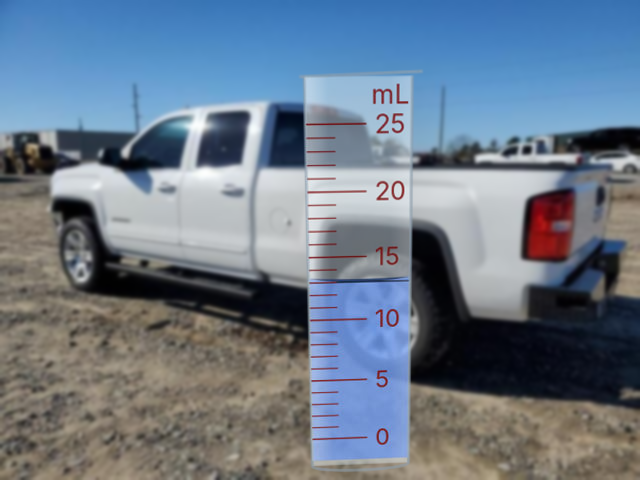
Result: 13 mL
